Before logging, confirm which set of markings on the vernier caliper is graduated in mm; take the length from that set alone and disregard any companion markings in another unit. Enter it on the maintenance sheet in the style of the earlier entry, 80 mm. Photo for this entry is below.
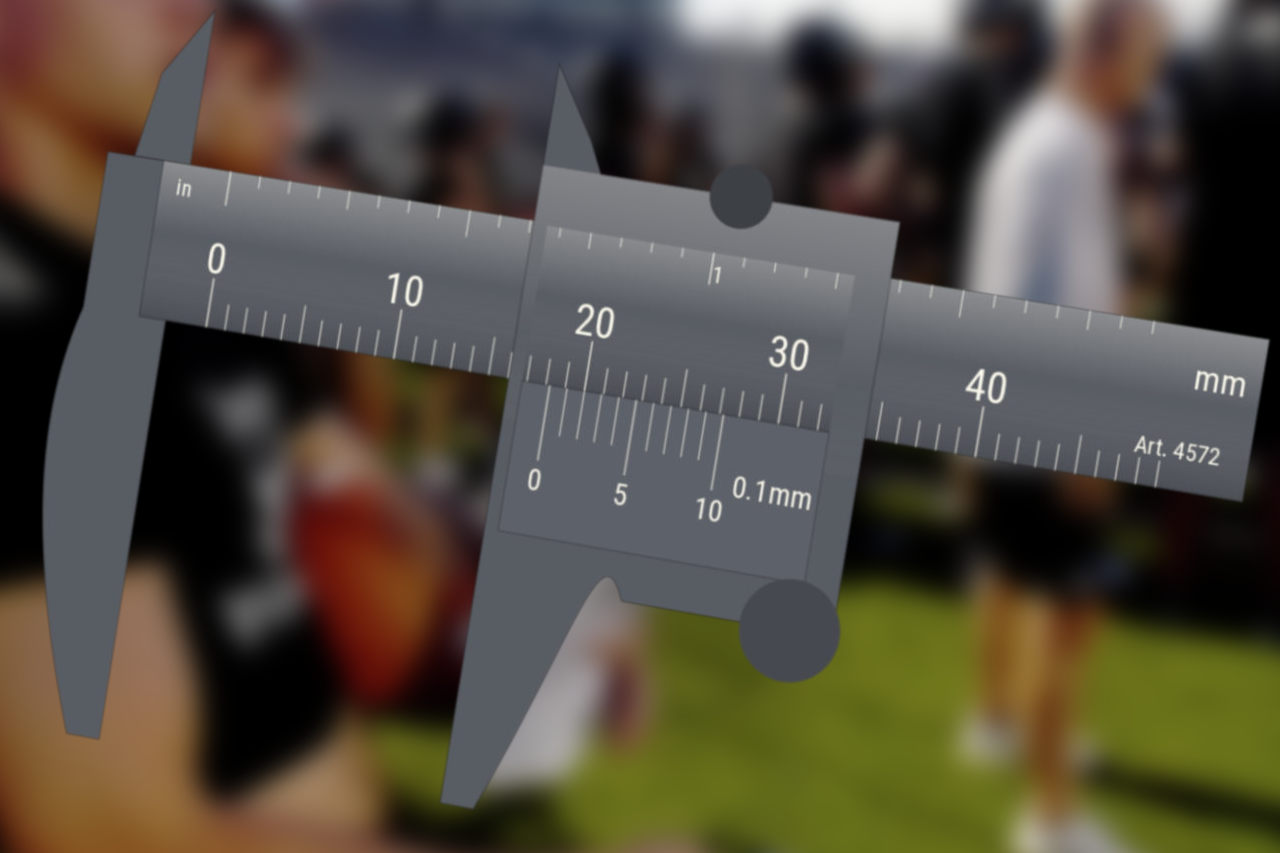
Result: 18.2 mm
